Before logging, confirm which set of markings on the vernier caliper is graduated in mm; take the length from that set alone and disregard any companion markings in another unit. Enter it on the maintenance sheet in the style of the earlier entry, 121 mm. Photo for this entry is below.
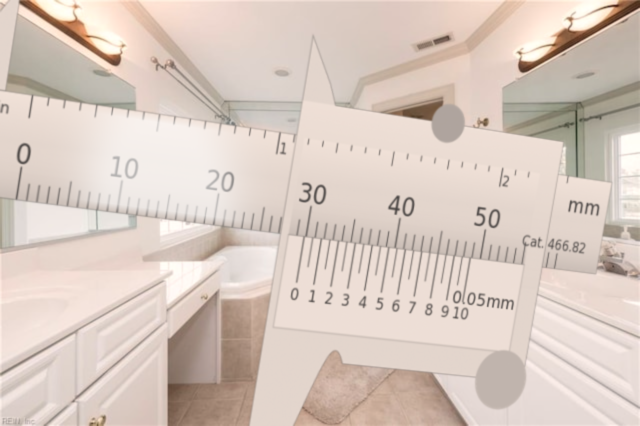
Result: 29.8 mm
